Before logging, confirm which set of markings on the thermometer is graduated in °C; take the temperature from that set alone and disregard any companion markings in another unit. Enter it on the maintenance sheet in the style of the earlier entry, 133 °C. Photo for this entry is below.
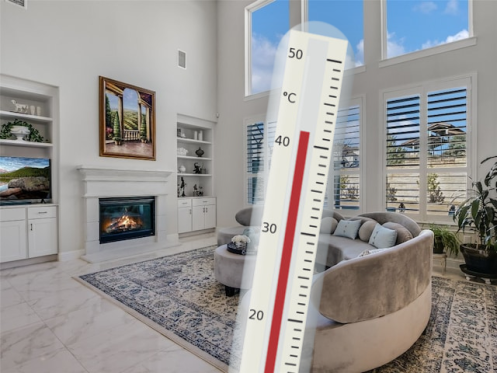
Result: 41.5 °C
